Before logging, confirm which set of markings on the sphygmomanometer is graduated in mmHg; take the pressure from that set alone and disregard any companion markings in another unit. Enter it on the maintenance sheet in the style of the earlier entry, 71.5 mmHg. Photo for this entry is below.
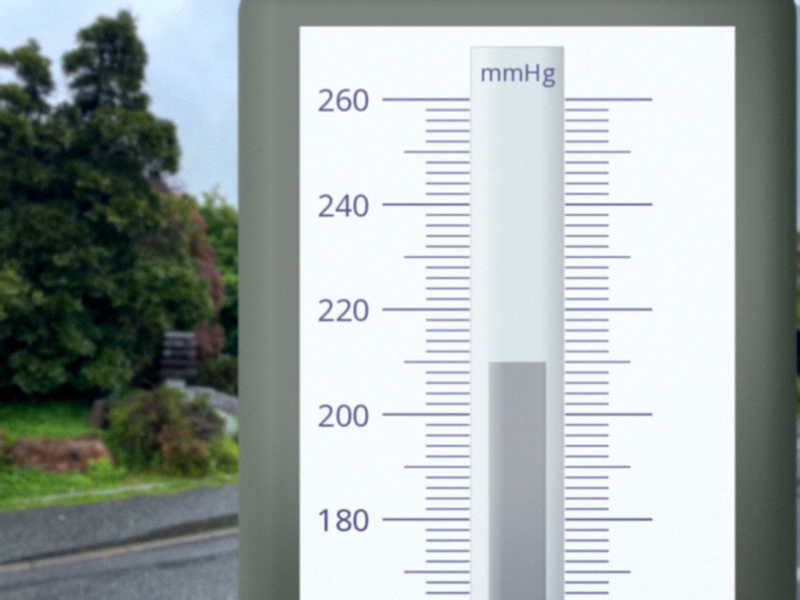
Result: 210 mmHg
